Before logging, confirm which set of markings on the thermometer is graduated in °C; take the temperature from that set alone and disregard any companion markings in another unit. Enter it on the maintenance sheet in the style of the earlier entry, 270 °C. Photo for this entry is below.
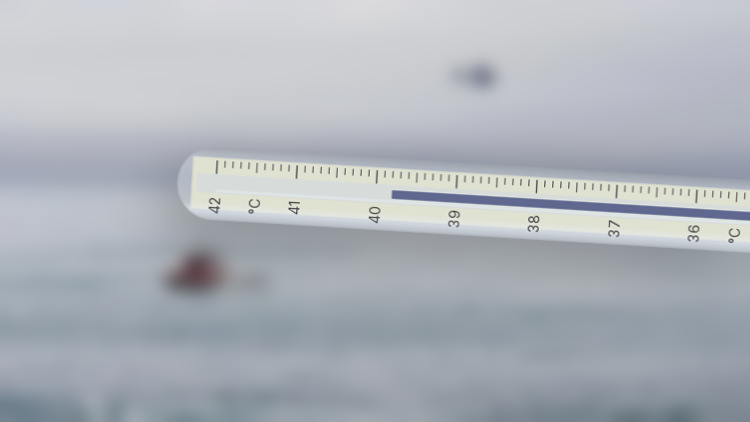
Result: 39.8 °C
